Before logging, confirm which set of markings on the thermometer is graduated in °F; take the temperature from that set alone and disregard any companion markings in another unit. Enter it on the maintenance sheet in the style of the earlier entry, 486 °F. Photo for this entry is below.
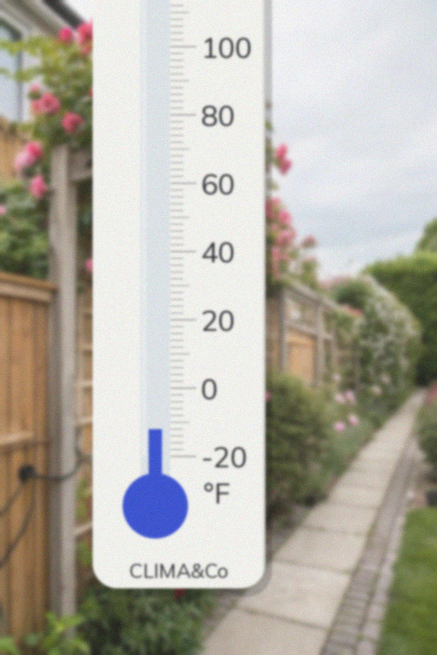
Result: -12 °F
